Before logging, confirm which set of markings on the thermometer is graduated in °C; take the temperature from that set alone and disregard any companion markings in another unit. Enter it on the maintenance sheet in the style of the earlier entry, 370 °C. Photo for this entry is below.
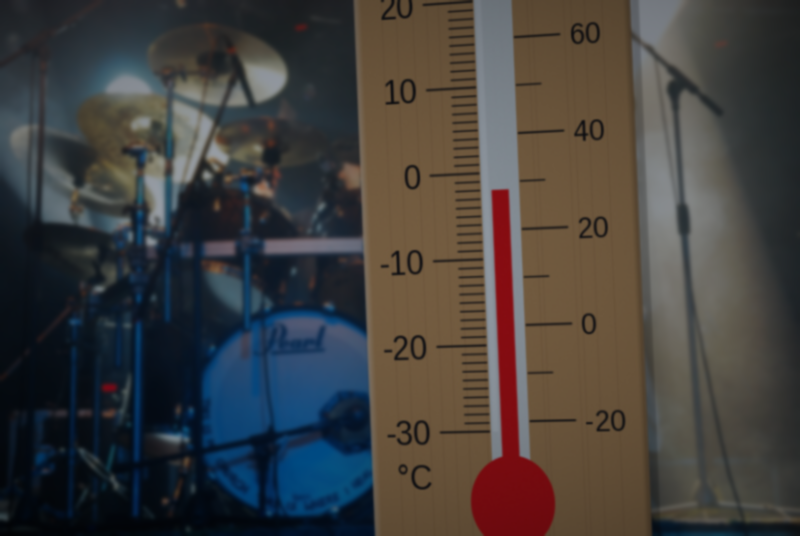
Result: -2 °C
